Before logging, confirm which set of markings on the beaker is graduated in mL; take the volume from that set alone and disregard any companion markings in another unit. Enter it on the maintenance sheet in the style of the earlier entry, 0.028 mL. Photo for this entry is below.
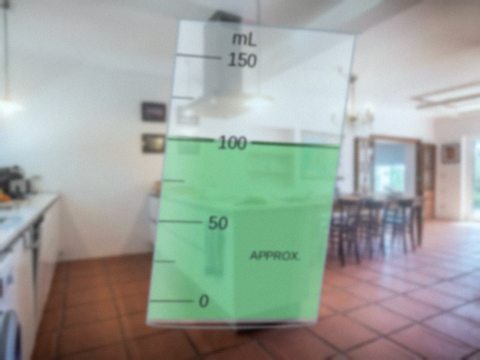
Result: 100 mL
